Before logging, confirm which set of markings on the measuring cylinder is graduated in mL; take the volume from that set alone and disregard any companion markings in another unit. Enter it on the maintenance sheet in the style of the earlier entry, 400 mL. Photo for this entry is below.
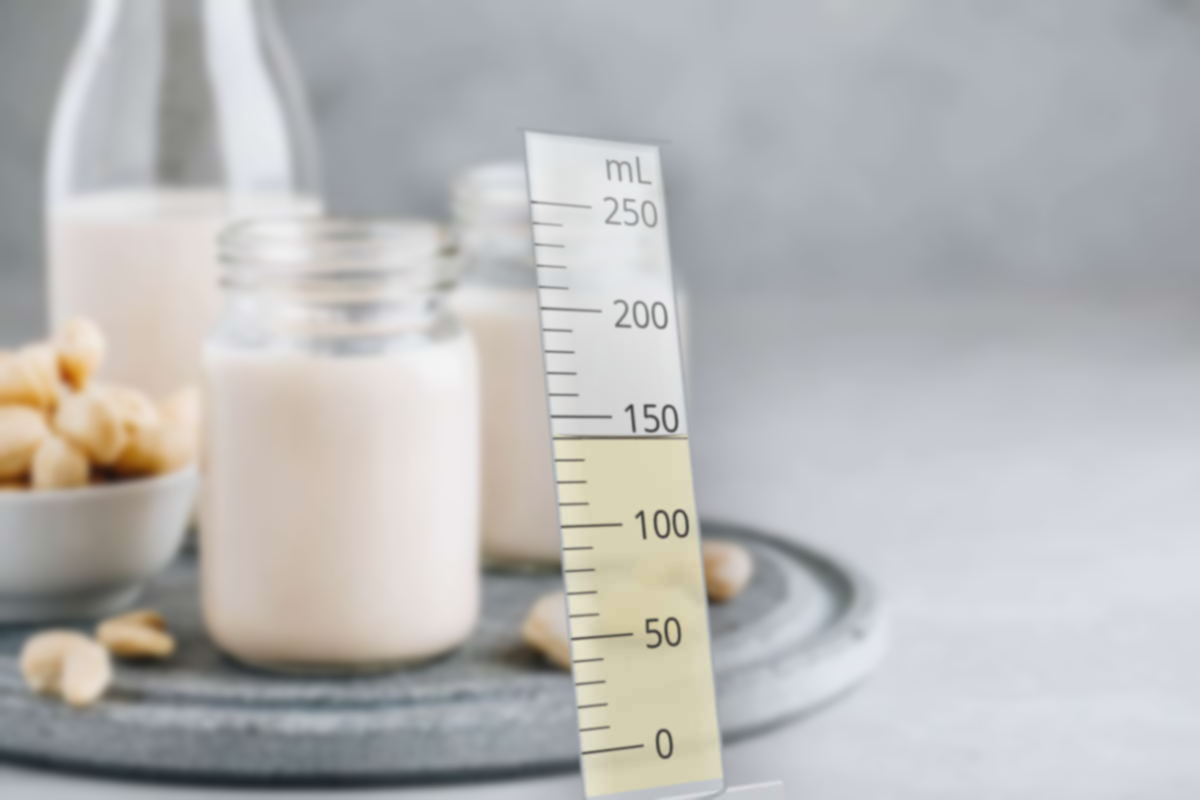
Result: 140 mL
